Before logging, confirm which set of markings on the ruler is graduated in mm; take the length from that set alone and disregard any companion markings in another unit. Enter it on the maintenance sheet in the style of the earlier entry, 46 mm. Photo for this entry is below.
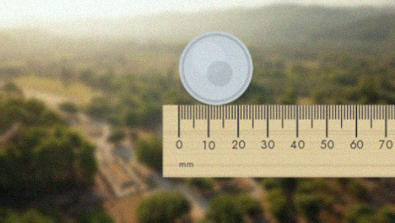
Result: 25 mm
